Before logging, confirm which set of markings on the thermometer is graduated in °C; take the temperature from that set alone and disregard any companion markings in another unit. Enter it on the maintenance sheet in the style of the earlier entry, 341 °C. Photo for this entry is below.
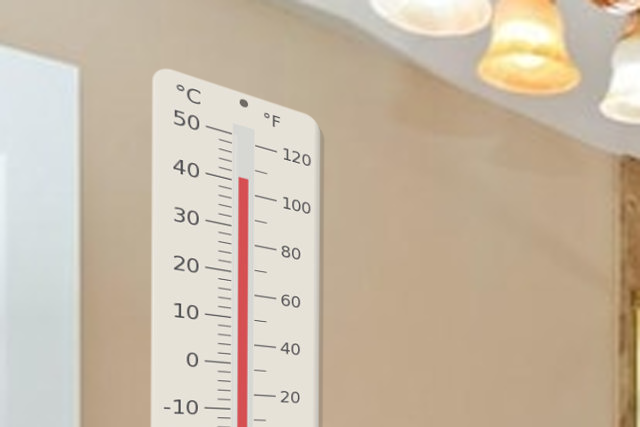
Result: 41 °C
